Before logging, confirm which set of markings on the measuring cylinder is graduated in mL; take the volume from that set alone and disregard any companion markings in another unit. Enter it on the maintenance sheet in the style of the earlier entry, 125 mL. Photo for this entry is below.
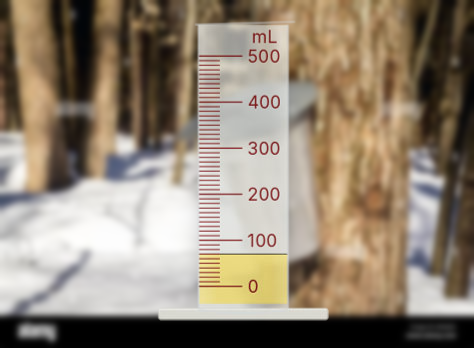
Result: 70 mL
